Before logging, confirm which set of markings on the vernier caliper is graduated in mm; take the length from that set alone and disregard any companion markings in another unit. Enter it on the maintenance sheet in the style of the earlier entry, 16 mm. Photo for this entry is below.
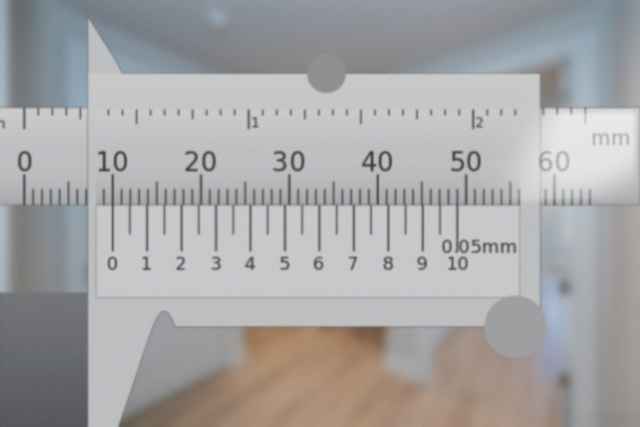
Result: 10.0 mm
